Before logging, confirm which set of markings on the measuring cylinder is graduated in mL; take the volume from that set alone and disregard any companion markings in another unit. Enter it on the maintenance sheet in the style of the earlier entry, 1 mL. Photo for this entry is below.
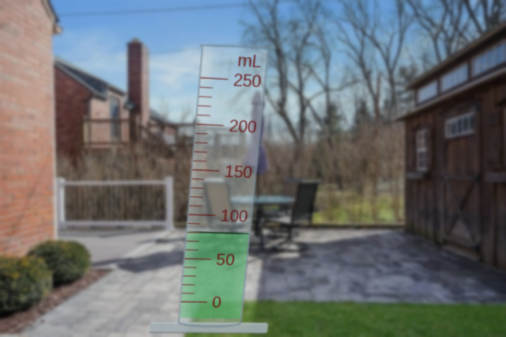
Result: 80 mL
